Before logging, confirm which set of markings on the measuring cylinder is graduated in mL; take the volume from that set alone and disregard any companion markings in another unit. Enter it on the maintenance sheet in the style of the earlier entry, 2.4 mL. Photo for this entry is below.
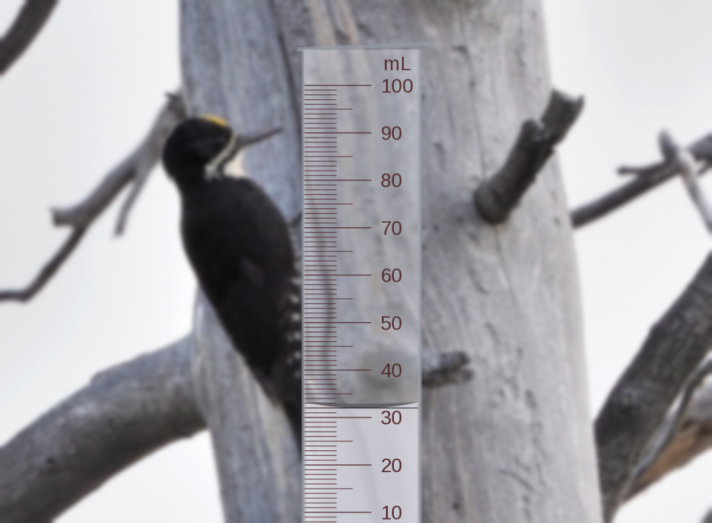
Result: 32 mL
